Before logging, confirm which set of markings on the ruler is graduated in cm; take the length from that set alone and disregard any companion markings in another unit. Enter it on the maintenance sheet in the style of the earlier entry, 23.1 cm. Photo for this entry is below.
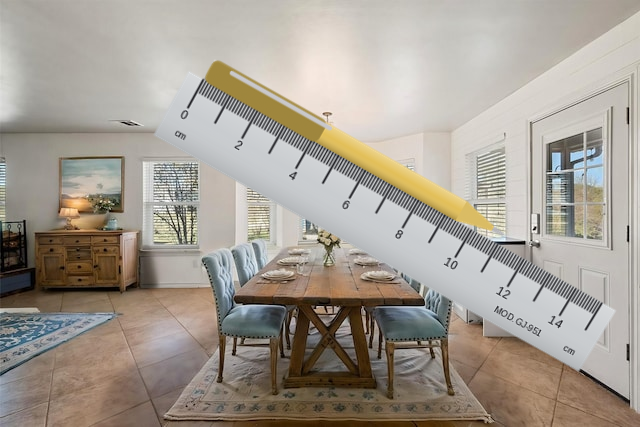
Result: 11 cm
